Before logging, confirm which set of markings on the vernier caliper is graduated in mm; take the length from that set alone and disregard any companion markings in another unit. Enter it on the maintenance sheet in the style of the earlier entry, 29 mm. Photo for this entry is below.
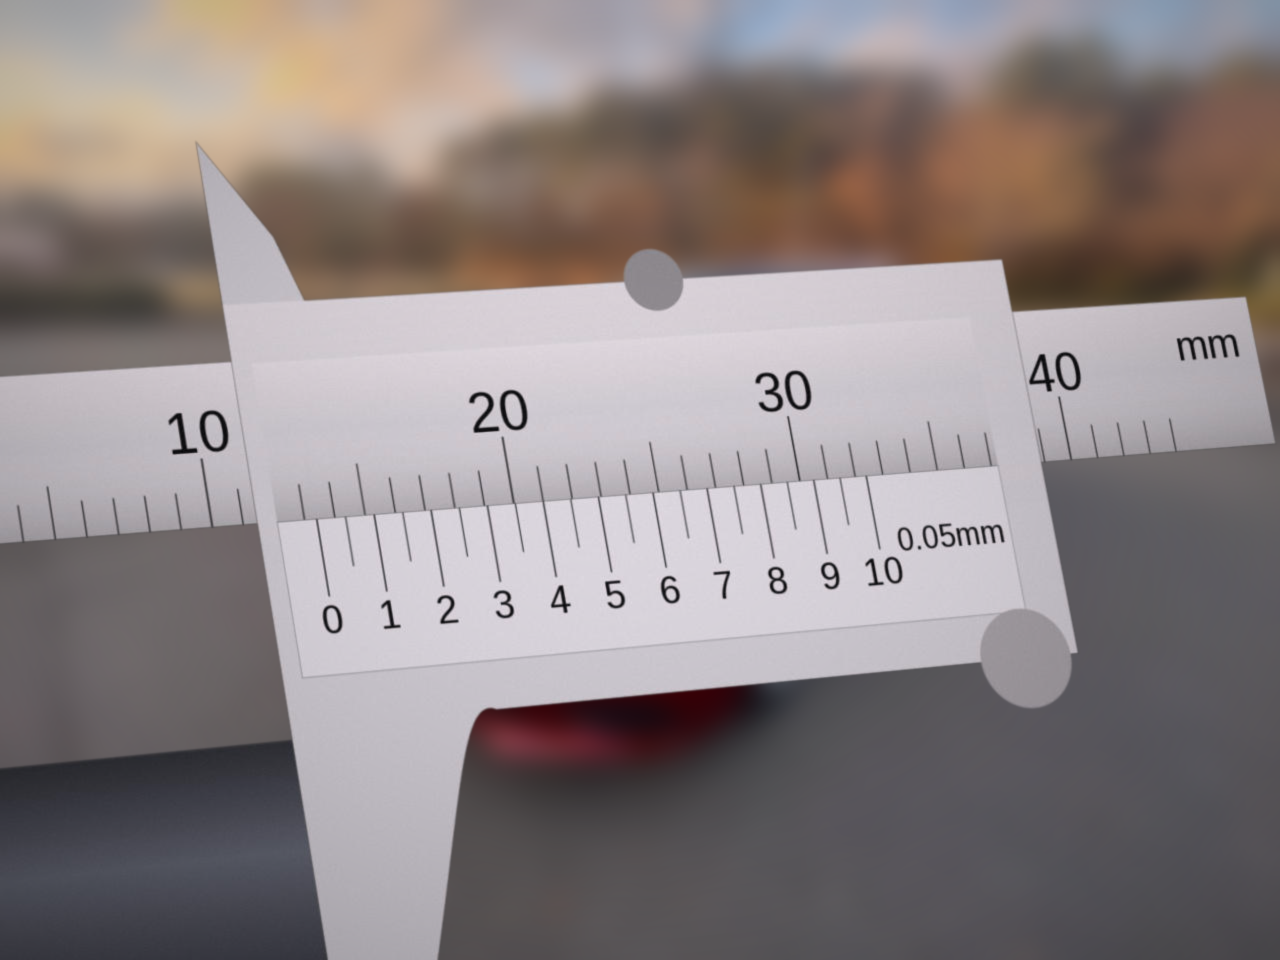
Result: 13.40 mm
